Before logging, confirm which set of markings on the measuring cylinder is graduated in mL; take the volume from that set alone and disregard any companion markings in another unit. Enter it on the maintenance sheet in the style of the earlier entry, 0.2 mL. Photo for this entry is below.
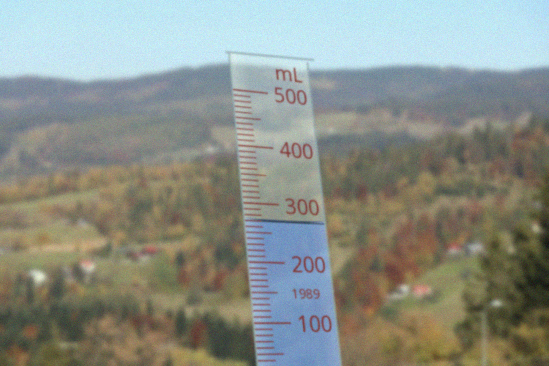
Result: 270 mL
